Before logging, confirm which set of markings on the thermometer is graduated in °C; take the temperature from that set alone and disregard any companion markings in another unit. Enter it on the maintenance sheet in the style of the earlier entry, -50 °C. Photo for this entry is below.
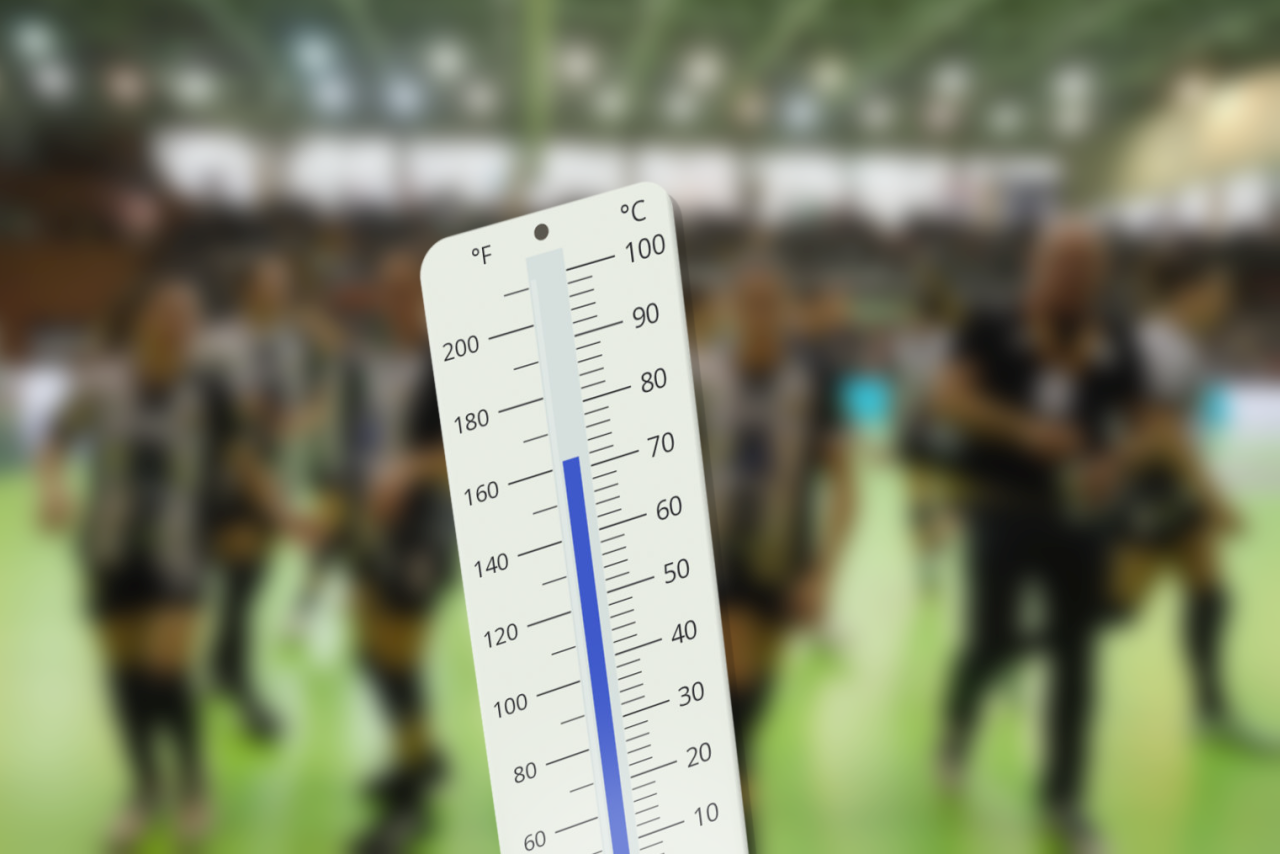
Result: 72 °C
